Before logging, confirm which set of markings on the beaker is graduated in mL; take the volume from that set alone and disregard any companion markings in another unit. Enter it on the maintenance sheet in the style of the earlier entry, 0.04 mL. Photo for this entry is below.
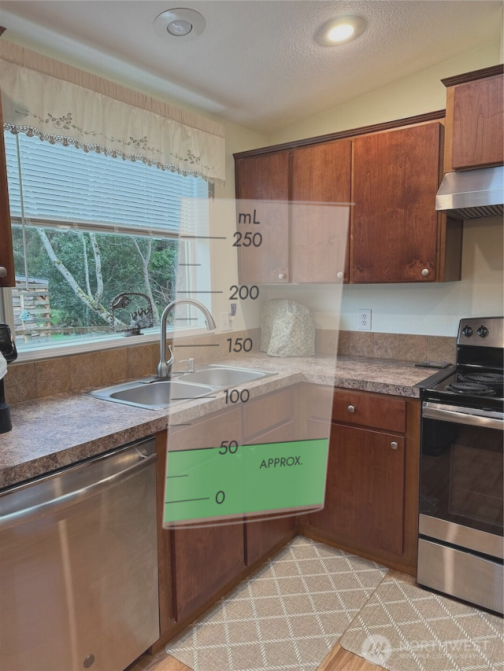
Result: 50 mL
